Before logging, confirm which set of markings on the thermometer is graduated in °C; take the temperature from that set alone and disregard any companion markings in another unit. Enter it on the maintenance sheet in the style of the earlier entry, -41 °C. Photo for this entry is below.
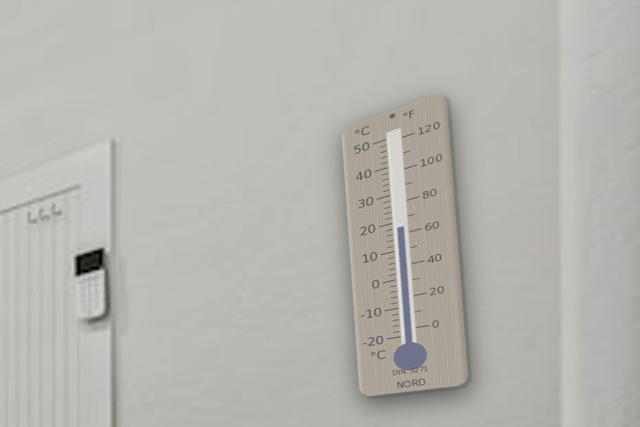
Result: 18 °C
